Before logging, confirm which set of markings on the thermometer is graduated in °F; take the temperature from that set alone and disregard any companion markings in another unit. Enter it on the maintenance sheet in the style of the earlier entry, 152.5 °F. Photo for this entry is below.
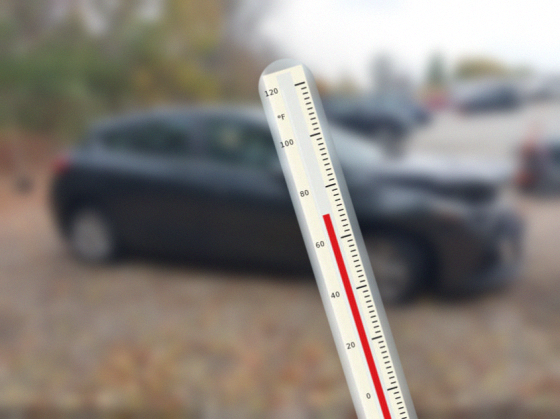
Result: 70 °F
